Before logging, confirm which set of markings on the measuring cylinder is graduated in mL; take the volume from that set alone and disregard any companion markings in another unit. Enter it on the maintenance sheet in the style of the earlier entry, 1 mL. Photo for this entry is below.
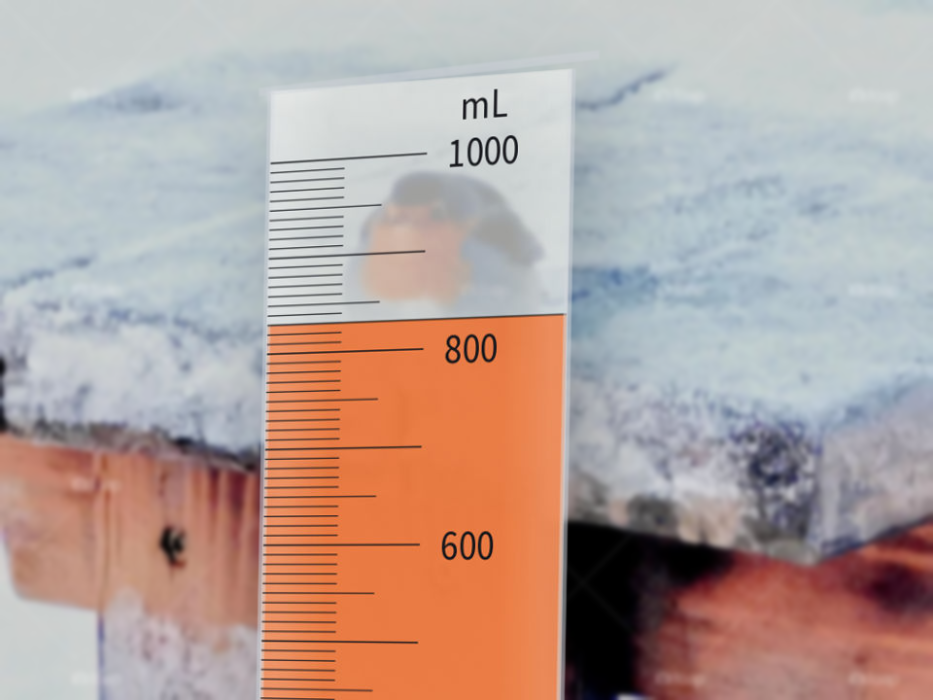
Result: 830 mL
